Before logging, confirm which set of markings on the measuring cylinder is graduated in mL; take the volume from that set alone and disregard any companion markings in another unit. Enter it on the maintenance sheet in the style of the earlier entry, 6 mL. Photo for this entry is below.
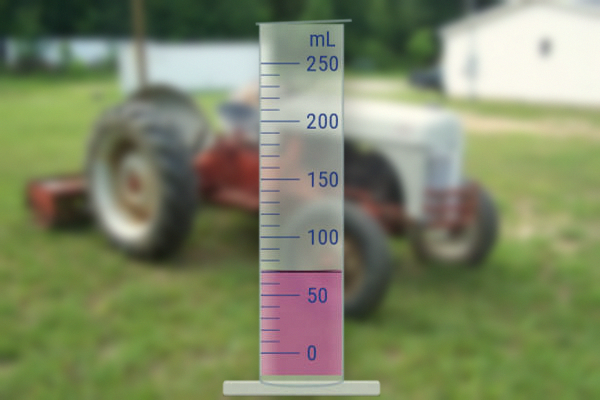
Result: 70 mL
